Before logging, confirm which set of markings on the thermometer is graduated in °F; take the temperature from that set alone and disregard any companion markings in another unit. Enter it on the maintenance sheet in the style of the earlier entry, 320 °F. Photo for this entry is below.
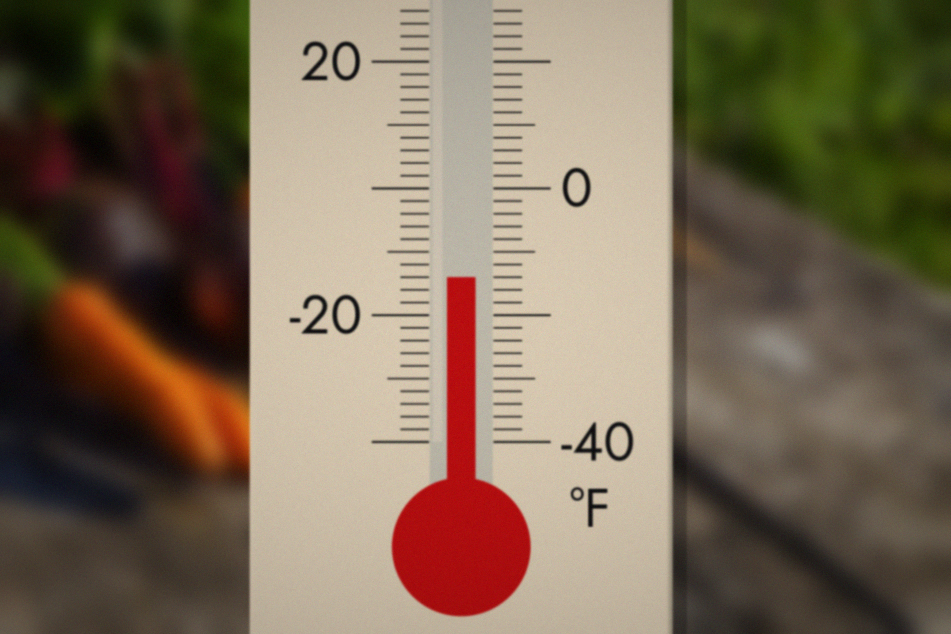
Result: -14 °F
